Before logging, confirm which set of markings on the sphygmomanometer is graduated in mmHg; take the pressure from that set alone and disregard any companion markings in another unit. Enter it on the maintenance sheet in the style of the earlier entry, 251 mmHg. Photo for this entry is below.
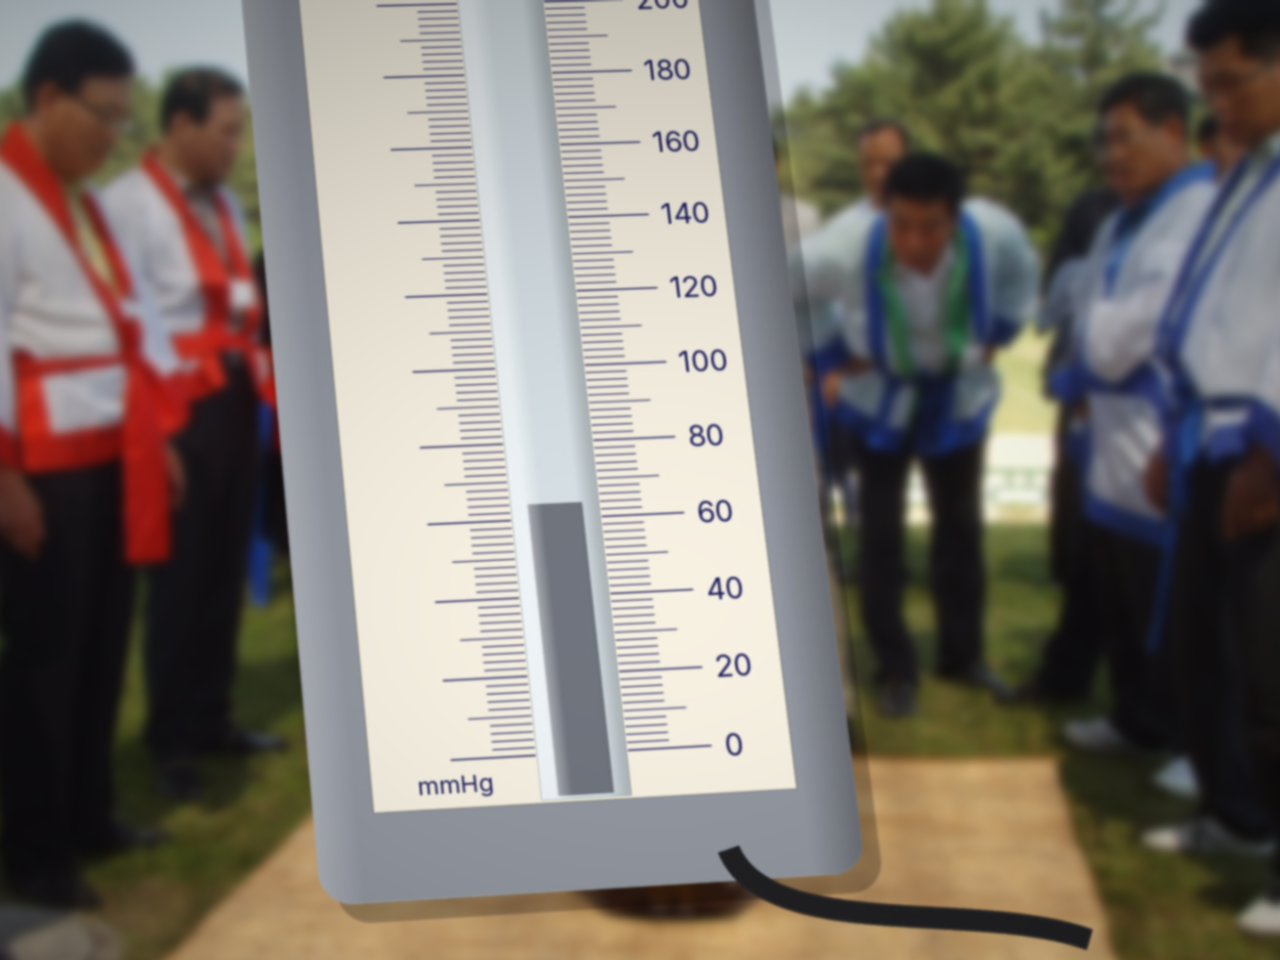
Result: 64 mmHg
